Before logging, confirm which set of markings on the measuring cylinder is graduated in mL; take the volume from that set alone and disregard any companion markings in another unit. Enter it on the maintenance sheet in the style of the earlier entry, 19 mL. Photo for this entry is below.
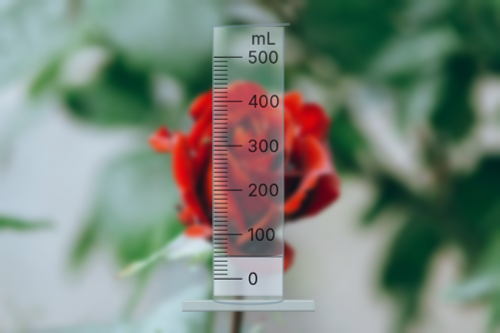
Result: 50 mL
